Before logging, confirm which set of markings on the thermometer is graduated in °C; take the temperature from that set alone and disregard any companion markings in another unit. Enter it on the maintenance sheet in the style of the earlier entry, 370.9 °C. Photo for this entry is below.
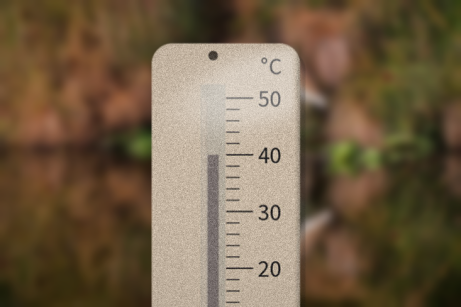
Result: 40 °C
